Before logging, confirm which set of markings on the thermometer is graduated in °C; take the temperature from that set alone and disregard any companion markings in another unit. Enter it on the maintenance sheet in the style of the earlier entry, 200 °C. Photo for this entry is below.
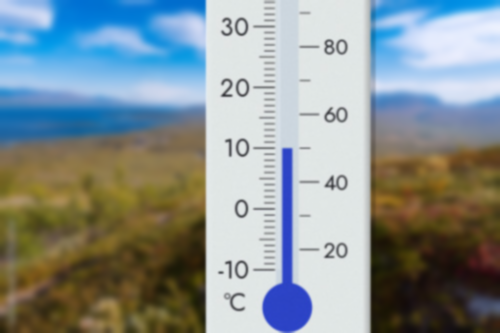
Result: 10 °C
